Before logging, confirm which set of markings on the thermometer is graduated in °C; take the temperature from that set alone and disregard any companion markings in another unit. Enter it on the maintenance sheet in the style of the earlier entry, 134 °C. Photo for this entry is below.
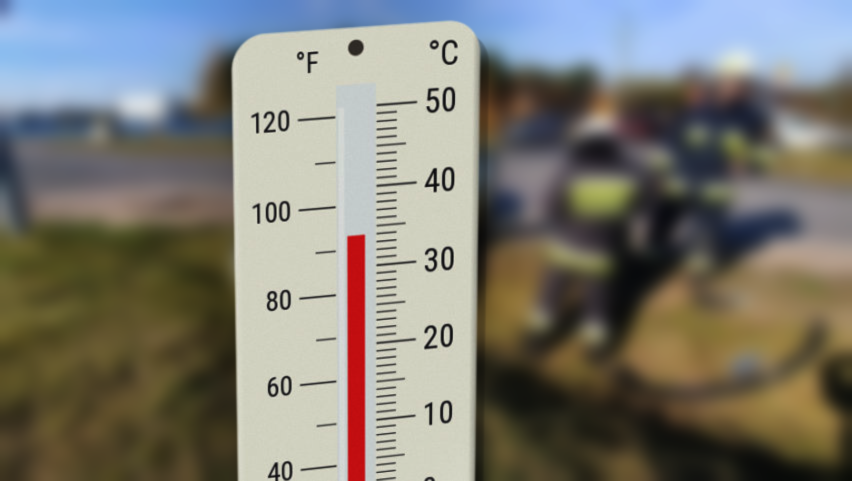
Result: 34 °C
